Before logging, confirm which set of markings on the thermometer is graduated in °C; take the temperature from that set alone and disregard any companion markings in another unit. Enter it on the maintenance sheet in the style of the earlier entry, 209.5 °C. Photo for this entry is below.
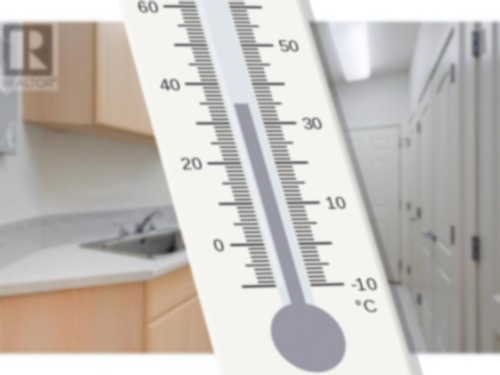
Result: 35 °C
